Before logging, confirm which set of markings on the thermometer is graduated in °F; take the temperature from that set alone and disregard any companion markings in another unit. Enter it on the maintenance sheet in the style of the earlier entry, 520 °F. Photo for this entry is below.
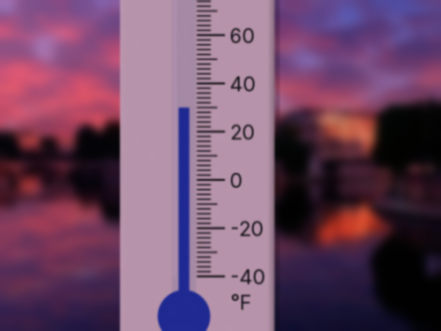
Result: 30 °F
